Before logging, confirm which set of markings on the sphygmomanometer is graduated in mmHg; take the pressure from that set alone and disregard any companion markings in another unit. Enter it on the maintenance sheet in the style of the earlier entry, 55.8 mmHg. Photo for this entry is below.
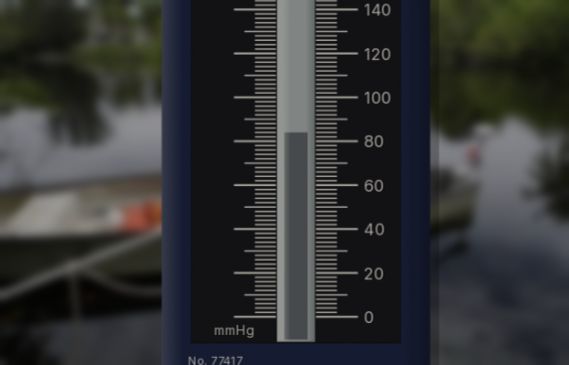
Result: 84 mmHg
